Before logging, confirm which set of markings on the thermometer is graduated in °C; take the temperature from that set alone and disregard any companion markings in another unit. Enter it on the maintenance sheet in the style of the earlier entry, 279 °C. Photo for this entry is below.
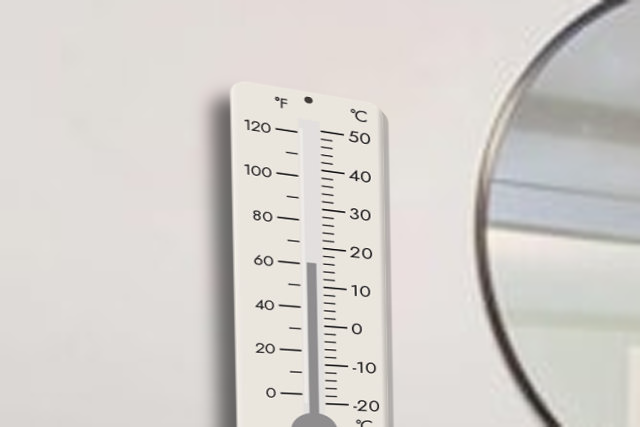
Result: 16 °C
